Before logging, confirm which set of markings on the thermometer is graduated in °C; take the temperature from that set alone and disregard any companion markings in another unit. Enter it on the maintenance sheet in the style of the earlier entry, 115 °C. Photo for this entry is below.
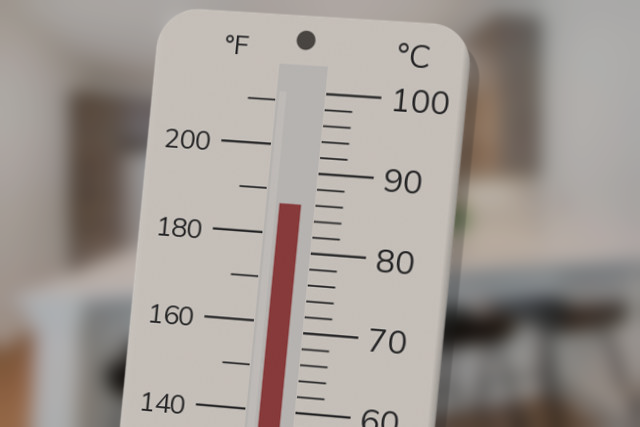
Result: 86 °C
